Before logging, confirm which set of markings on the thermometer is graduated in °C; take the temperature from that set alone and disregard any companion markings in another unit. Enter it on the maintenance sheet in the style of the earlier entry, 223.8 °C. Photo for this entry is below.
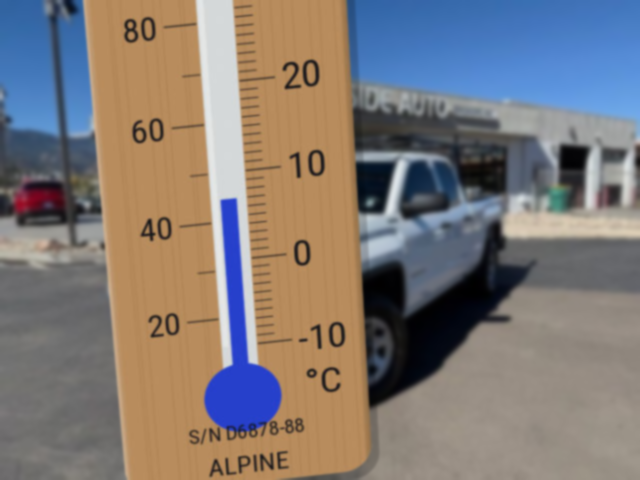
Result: 7 °C
